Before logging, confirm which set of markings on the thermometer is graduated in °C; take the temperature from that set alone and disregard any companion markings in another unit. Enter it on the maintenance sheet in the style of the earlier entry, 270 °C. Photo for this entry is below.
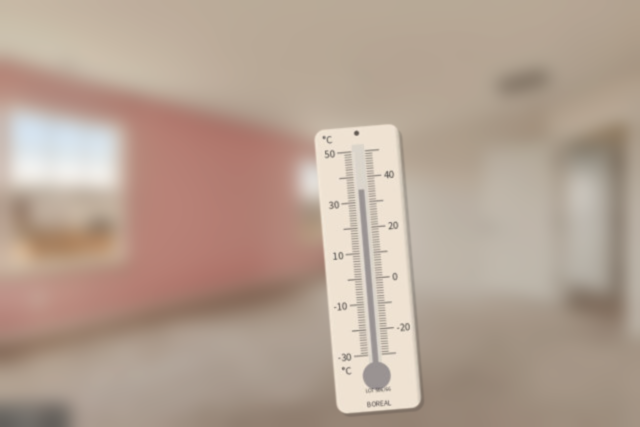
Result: 35 °C
